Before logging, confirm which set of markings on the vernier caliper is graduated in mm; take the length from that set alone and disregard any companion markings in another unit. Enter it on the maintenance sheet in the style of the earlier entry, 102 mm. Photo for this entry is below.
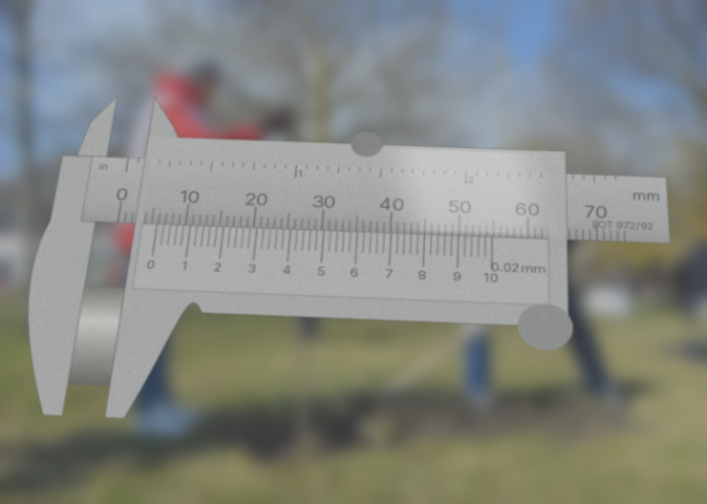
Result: 5.8 mm
